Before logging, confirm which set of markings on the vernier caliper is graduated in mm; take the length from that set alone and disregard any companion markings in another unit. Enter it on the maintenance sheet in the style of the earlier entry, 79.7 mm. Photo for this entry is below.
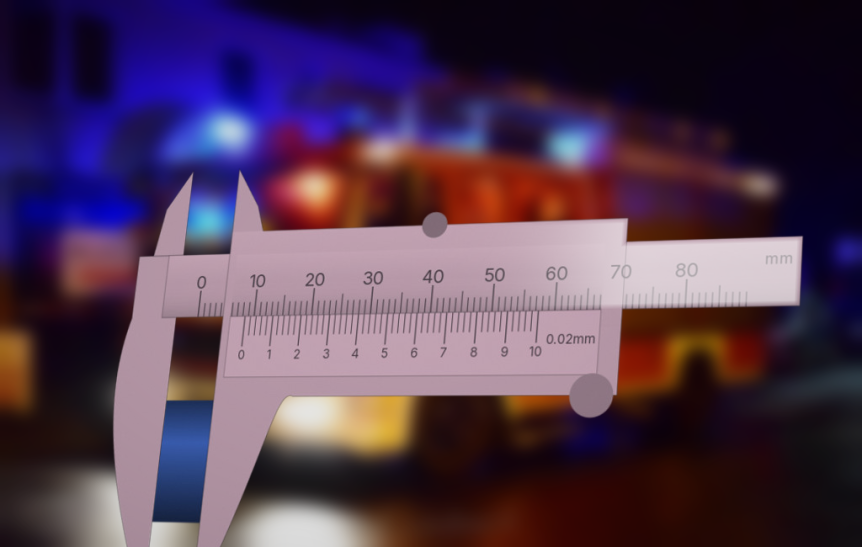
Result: 8.4 mm
